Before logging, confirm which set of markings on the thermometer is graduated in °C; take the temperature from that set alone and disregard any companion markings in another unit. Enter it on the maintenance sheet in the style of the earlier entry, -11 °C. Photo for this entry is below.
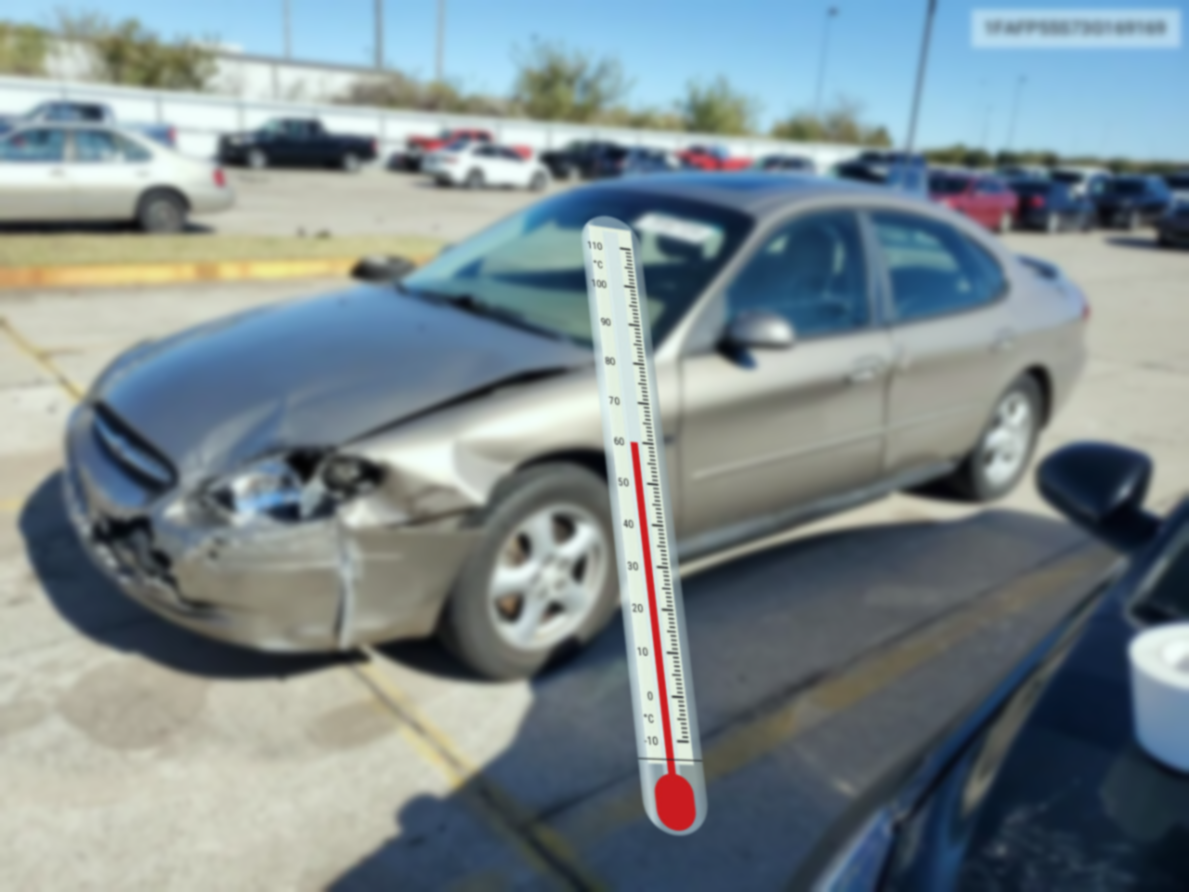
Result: 60 °C
